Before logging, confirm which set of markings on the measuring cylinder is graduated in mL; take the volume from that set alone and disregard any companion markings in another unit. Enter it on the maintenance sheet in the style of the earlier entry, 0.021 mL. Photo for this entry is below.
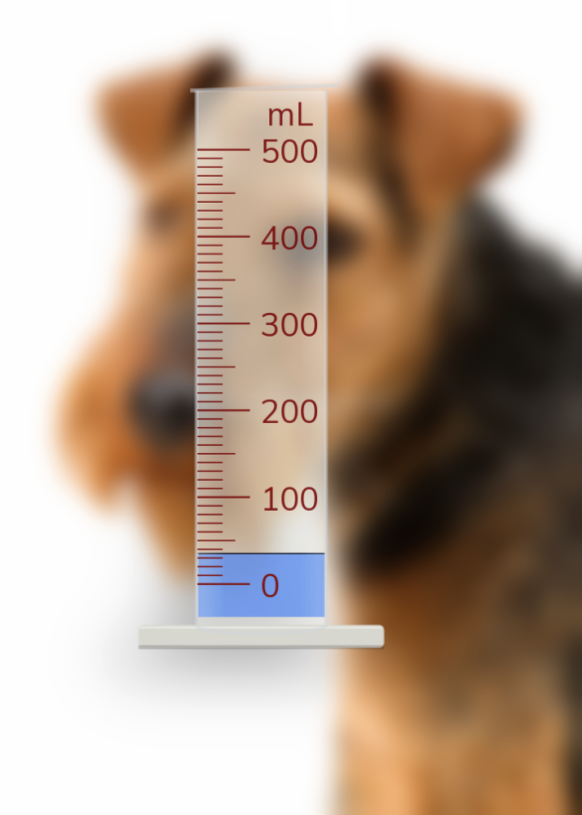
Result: 35 mL
